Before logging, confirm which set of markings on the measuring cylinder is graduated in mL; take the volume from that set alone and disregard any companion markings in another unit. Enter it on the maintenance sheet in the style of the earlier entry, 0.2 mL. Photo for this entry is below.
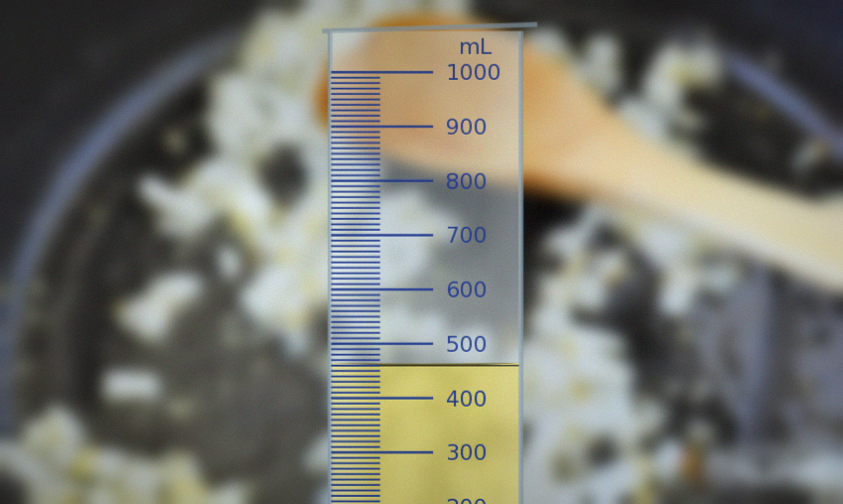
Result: 460 mL
